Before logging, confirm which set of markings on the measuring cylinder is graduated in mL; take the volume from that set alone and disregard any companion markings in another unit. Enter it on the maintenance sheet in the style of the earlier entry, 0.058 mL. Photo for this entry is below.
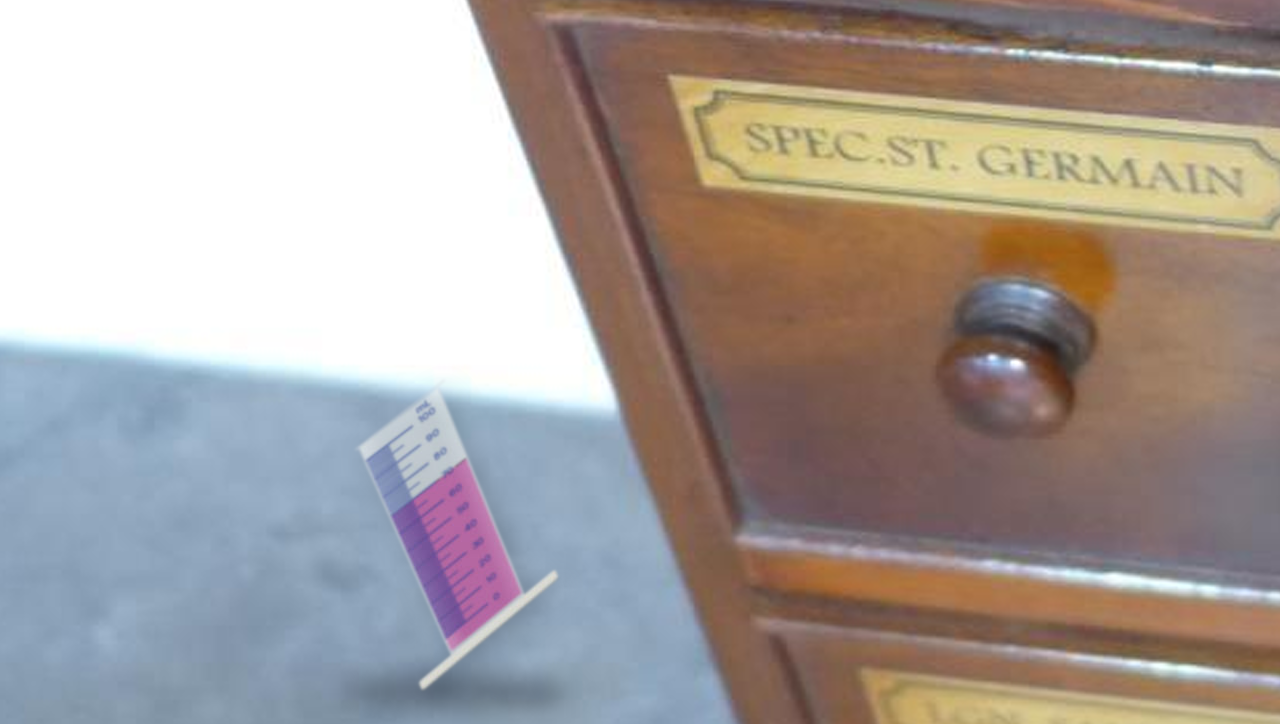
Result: 70 mL
